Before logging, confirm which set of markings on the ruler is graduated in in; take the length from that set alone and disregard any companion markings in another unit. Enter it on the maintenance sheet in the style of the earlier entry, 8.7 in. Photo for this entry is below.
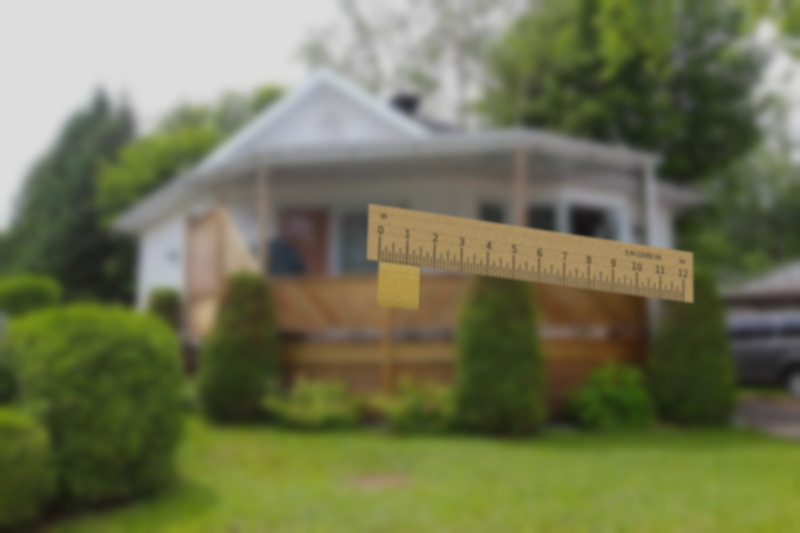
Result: 1.5 in
